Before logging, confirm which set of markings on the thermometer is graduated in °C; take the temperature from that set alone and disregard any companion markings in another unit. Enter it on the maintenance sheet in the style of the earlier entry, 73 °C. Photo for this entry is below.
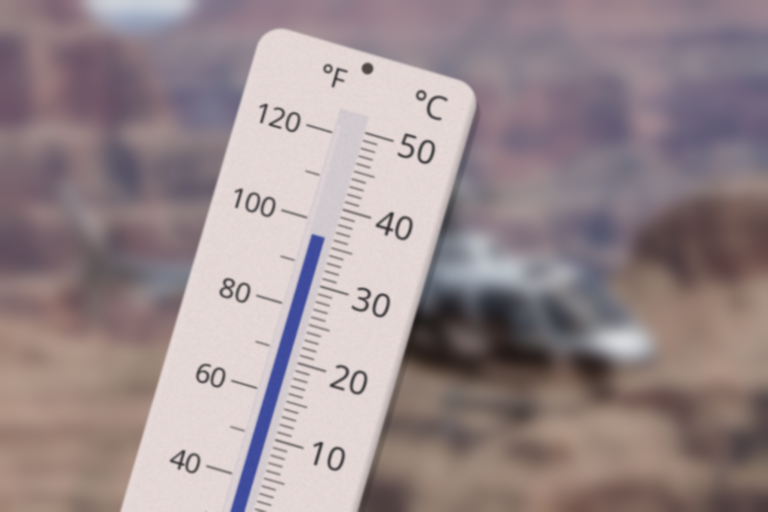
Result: 36 °C
